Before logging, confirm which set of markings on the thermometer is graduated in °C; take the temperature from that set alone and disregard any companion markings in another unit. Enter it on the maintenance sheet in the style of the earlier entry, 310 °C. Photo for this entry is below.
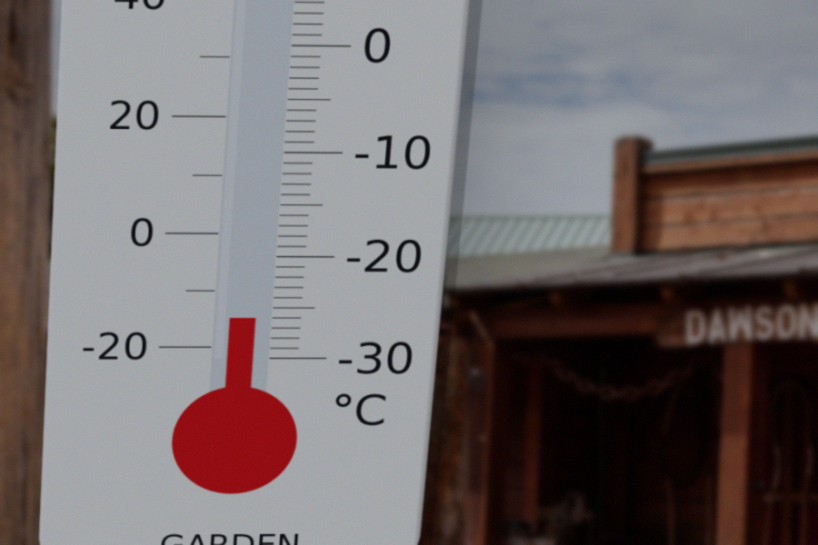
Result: -26 °C
